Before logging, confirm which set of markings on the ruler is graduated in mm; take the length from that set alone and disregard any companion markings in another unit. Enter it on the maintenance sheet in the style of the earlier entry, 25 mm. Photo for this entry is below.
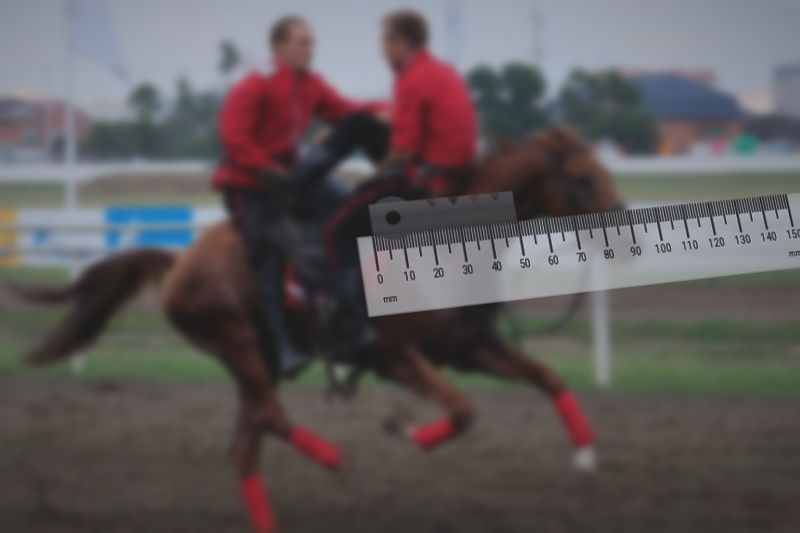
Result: 50 mm
